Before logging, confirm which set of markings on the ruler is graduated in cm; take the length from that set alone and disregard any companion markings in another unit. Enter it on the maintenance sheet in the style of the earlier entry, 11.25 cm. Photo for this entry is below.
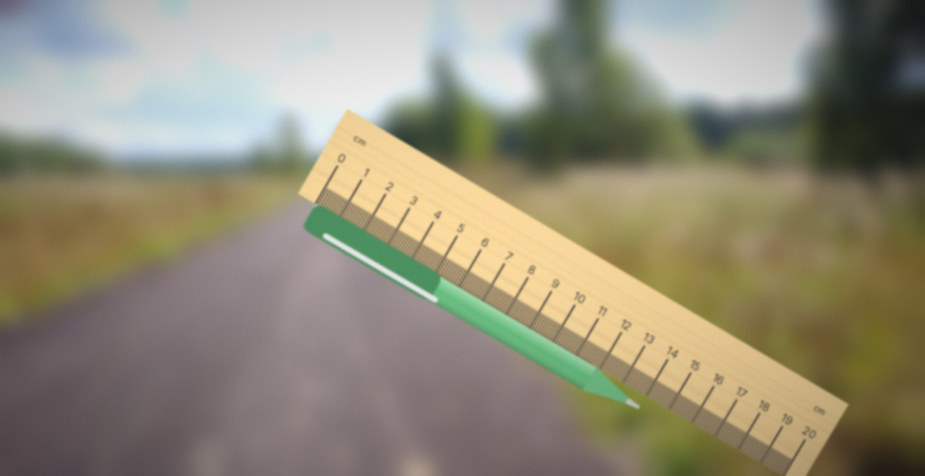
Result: 14 cm
